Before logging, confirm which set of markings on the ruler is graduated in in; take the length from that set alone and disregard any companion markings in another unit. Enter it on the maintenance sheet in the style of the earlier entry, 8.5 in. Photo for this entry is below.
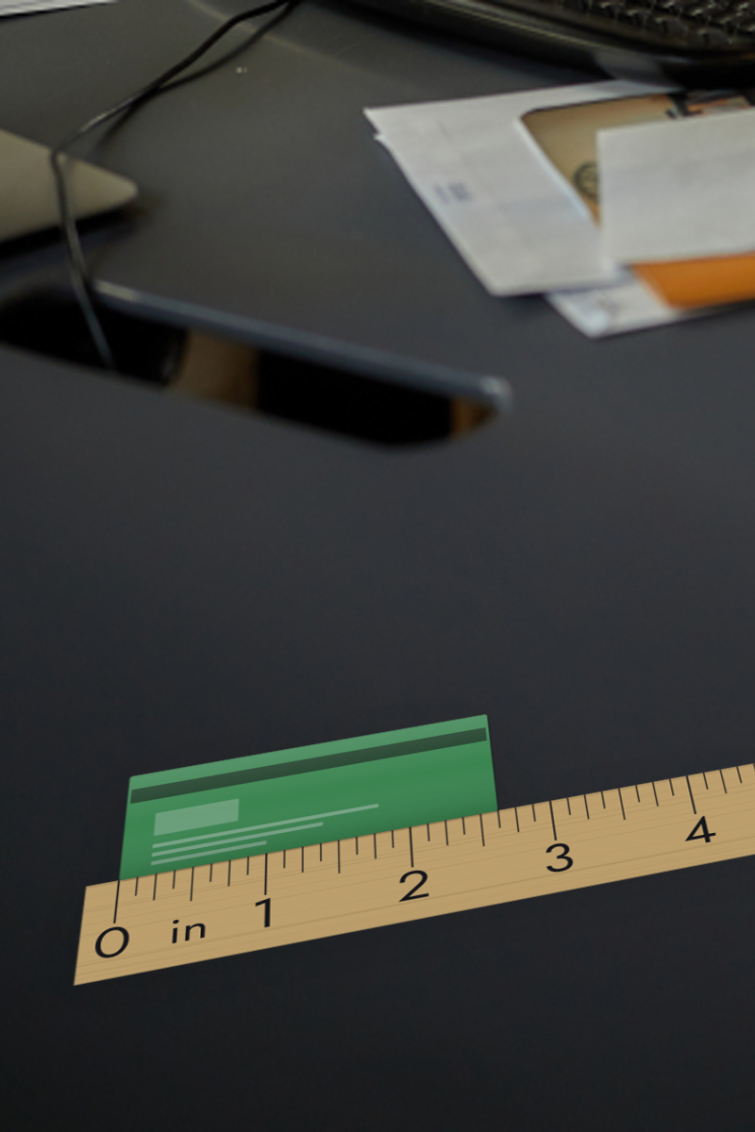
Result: 2.625 in
